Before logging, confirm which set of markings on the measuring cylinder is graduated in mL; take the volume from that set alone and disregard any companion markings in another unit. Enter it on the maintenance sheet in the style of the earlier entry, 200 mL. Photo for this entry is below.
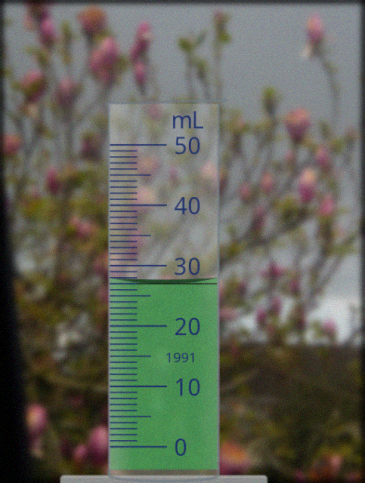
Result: 27 mL
